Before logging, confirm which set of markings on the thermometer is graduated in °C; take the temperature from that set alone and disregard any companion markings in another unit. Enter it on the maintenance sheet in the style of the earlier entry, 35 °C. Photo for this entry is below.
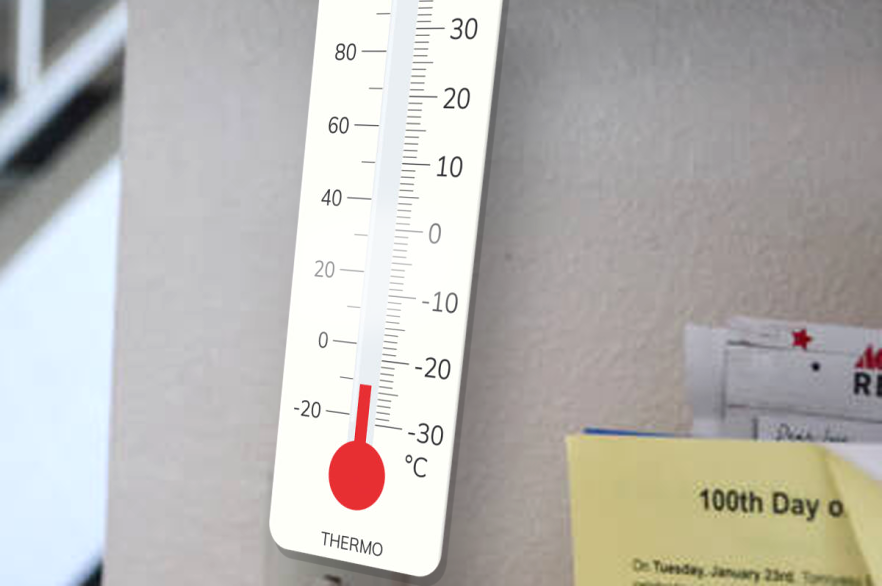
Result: -24 °C
